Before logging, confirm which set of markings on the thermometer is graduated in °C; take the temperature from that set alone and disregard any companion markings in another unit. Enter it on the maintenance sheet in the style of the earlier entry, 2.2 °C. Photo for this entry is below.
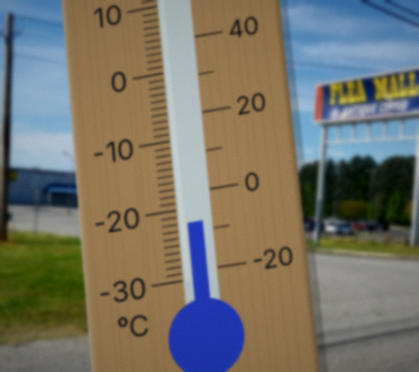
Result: -22 °C
